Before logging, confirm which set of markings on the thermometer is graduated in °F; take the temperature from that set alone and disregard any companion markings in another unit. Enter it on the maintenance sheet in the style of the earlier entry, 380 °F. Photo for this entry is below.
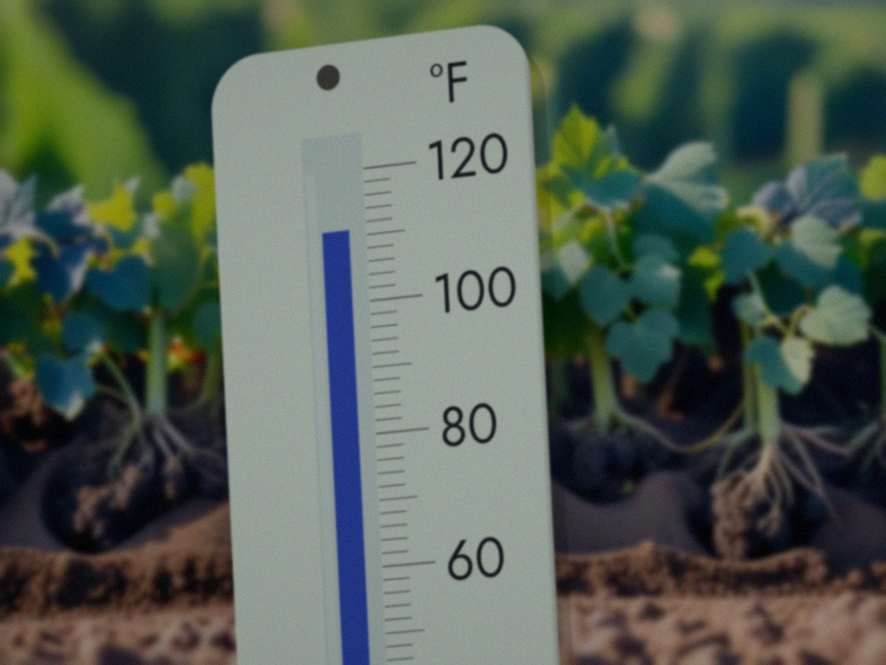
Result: 111 °F
